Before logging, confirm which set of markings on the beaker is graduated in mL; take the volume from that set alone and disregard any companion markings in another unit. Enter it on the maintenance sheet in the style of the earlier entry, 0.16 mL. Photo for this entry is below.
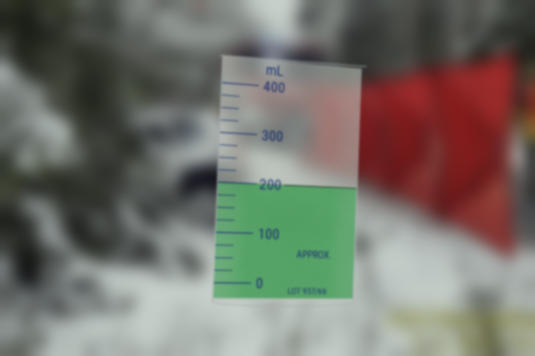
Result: 200 mL
